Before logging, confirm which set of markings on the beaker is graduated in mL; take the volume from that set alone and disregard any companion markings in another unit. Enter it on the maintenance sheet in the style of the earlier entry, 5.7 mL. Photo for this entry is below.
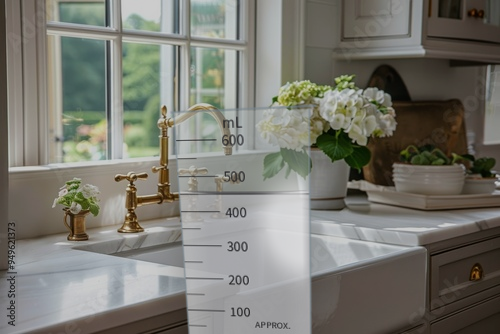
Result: 450 mL
